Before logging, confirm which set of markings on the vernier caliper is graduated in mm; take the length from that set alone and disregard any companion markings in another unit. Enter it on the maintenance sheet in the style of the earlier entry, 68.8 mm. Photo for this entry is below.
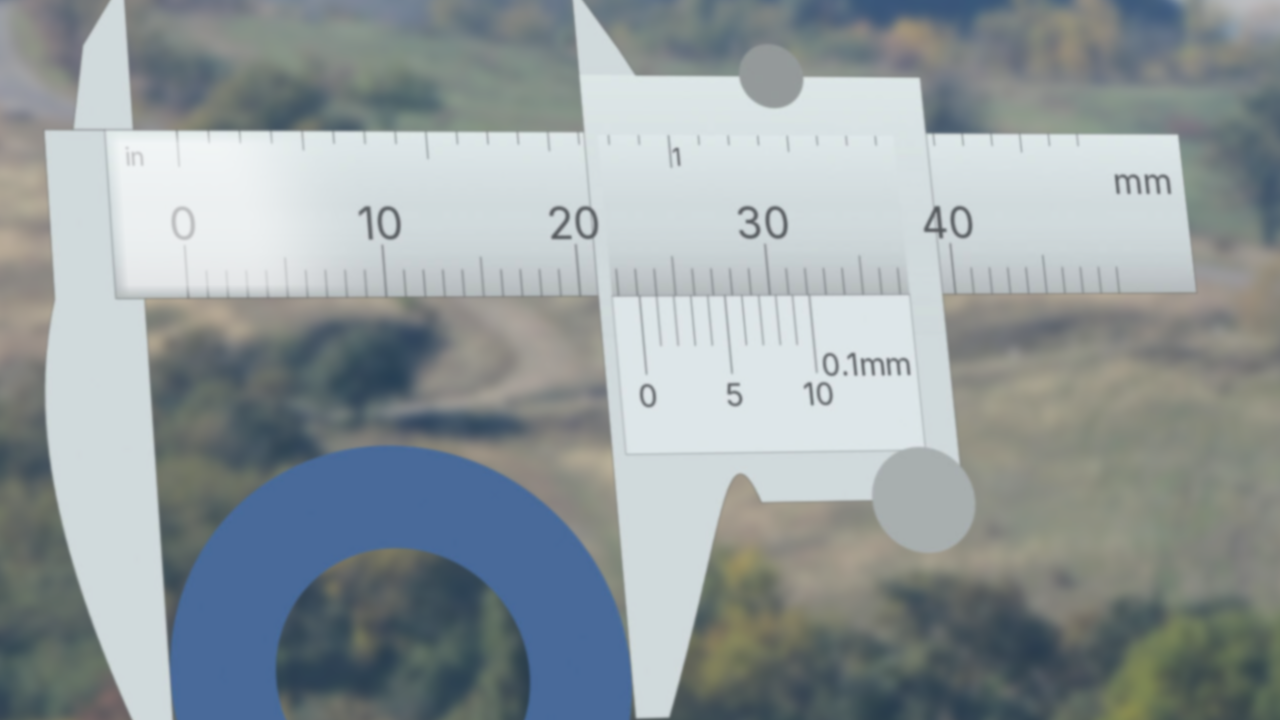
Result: 23.1 mm
